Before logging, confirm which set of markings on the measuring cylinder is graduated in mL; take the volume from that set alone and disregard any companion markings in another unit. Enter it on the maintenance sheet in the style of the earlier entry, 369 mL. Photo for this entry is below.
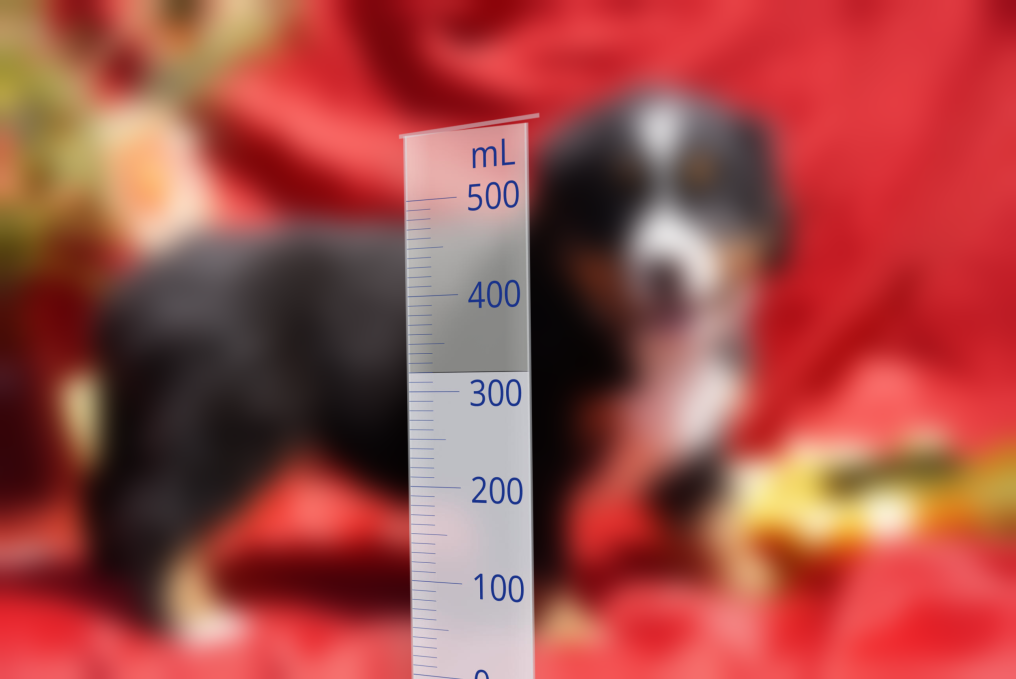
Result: 320 mL
